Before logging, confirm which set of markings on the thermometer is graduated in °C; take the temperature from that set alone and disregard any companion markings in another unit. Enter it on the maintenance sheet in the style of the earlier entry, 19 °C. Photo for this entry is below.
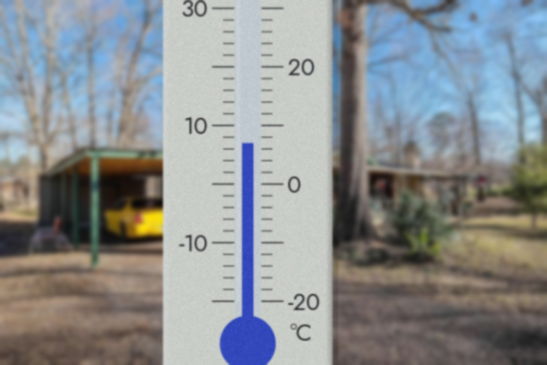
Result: 7 °C
